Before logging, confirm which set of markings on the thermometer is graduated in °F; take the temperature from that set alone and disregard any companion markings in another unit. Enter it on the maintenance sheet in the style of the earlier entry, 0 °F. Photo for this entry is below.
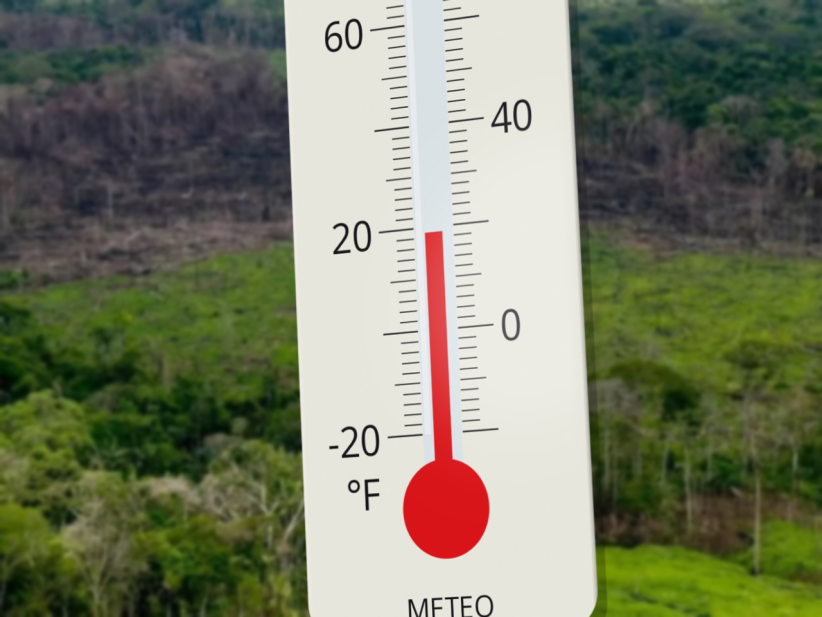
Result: 19 °F
